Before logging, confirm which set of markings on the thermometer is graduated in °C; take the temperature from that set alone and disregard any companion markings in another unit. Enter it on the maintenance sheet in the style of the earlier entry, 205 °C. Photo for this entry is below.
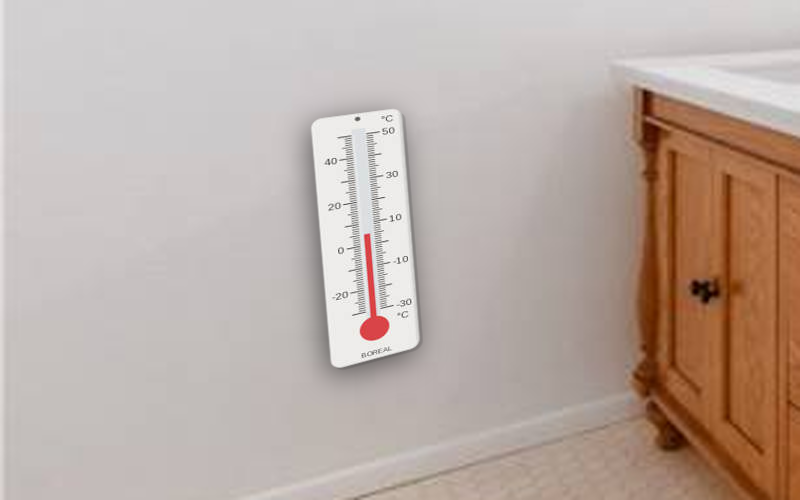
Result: 5 °C
